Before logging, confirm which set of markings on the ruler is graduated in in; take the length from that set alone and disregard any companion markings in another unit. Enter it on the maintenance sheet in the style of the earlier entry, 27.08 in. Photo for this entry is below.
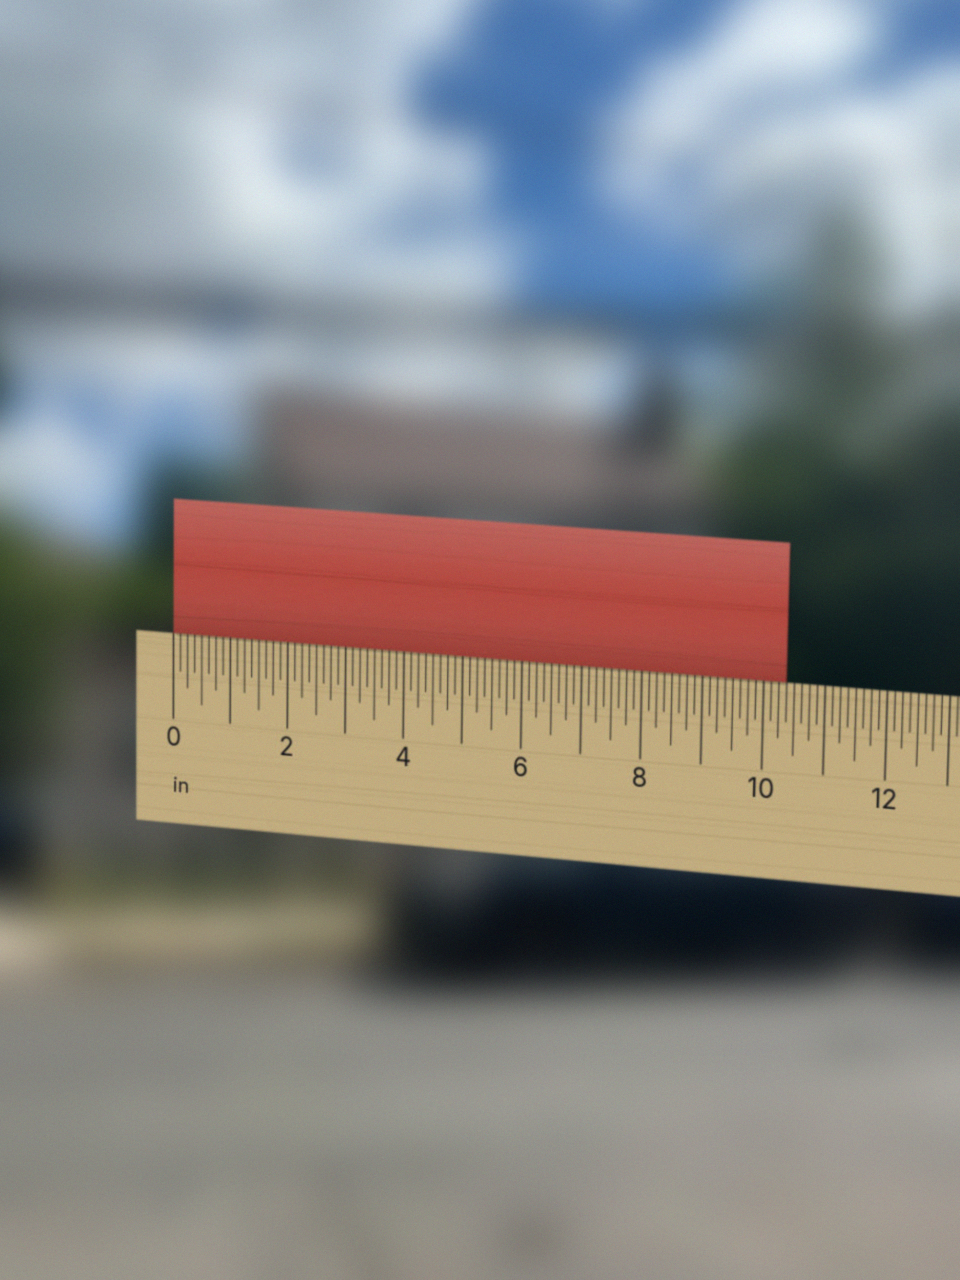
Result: 10.375 in
